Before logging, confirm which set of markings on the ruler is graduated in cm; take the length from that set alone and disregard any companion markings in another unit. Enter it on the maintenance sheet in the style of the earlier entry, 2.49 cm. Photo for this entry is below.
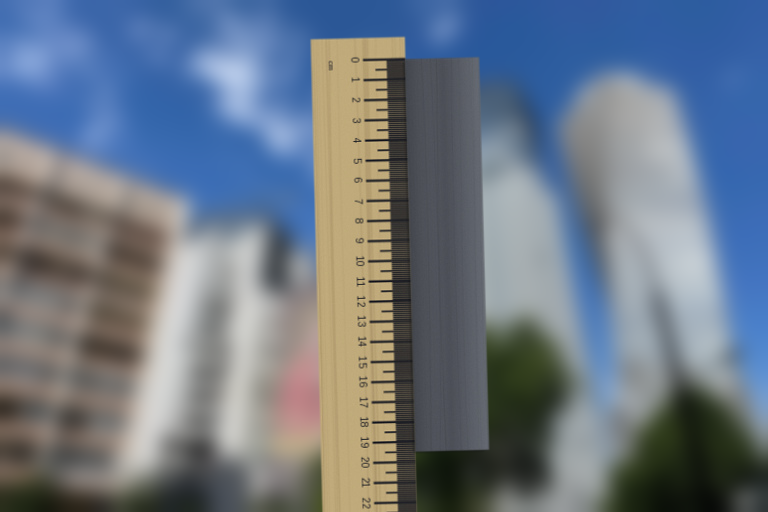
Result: 19.5 cm
